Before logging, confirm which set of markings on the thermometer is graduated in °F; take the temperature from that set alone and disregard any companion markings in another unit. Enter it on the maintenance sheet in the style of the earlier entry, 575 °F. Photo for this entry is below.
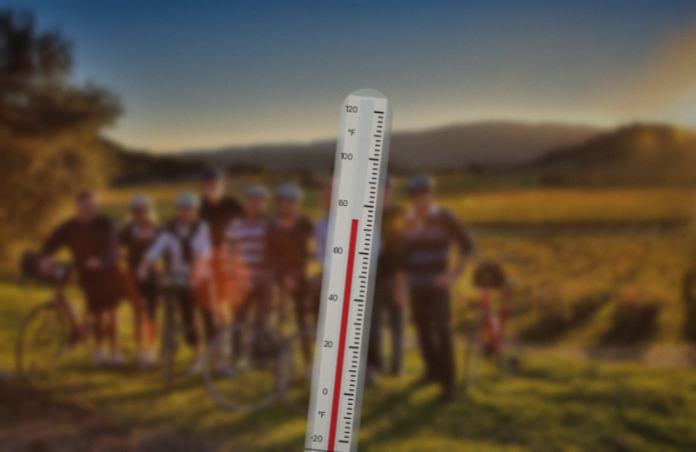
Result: 74 °F
